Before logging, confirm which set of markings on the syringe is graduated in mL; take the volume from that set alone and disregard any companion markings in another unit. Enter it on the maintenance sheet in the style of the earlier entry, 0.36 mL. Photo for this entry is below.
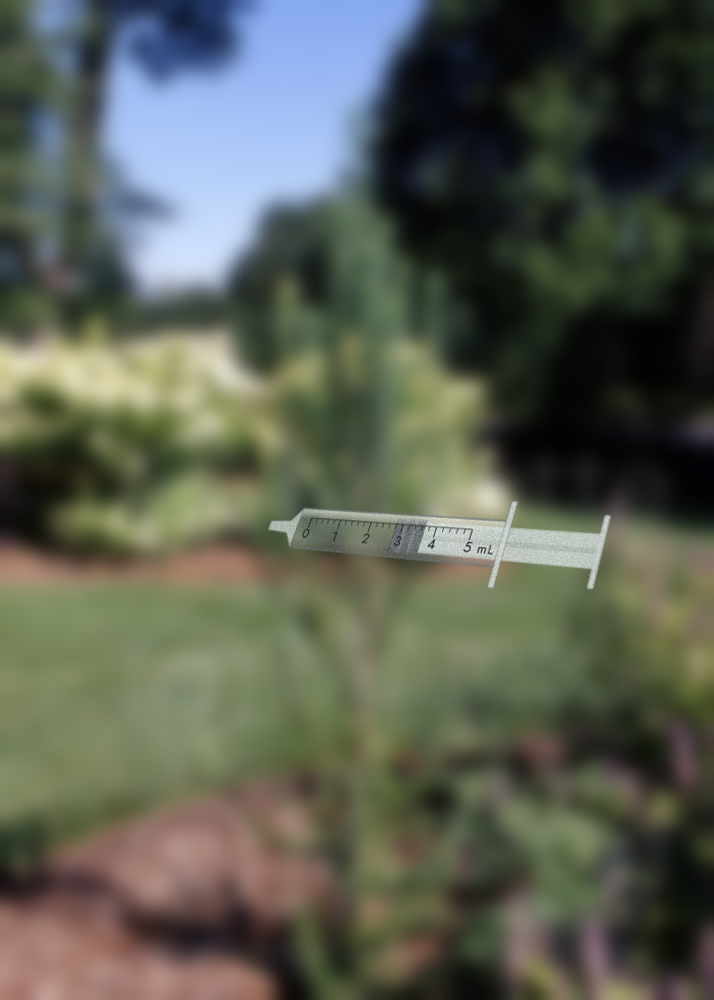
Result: 2.8 mL
